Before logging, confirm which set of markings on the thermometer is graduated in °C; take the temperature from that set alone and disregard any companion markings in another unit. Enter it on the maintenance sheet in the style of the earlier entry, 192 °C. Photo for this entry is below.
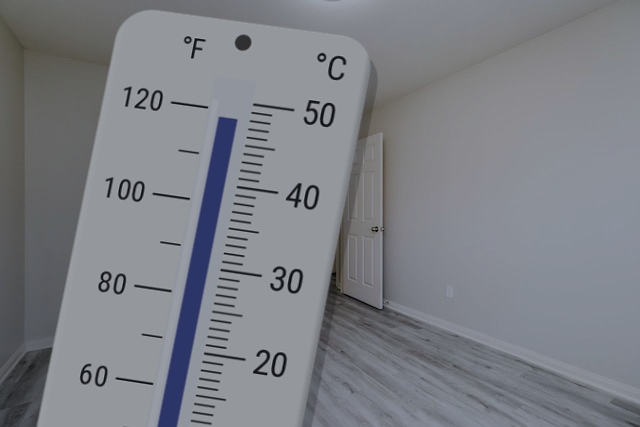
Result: 48 °C
